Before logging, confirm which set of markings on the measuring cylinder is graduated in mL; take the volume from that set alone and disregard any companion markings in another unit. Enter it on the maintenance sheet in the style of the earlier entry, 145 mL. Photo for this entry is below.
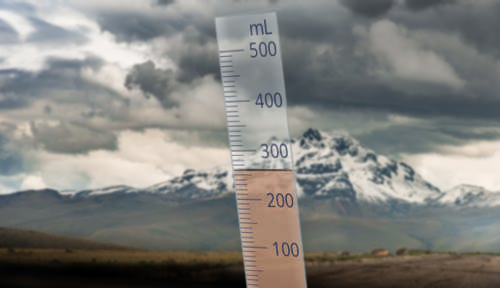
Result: 260 mL
